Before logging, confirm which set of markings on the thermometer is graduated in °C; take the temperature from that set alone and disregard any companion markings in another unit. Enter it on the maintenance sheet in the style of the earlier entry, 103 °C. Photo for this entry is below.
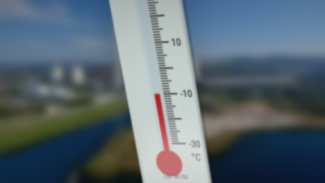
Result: -10 °C
